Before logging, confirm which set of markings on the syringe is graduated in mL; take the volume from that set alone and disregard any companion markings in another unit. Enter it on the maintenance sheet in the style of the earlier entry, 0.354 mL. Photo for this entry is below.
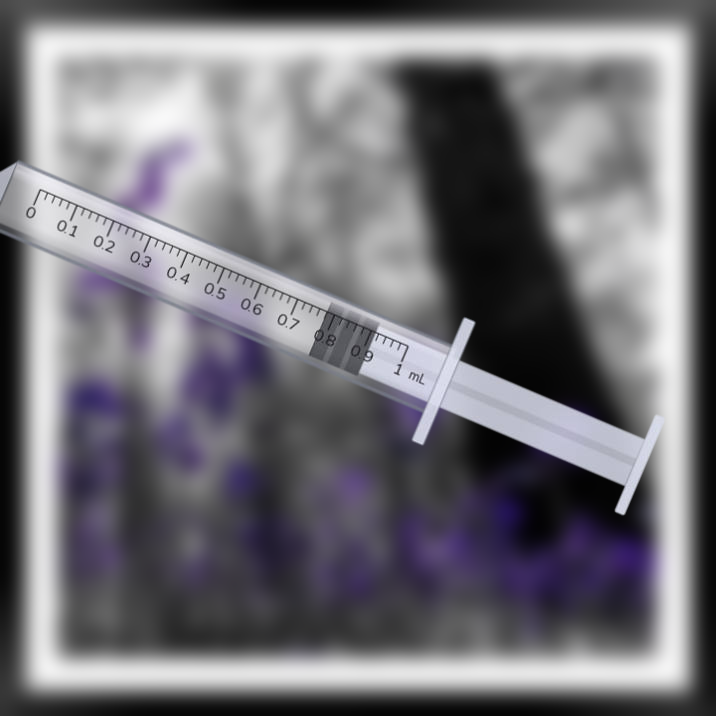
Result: 0.78 mL
